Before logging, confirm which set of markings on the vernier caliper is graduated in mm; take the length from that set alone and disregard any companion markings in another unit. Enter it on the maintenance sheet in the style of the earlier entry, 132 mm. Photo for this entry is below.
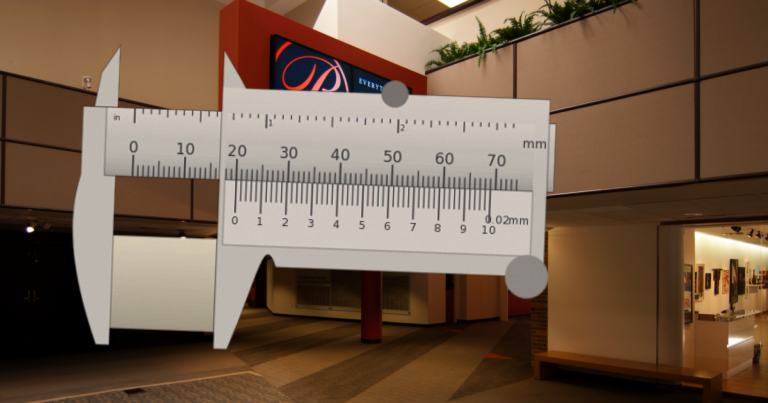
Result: 20.0 mm
